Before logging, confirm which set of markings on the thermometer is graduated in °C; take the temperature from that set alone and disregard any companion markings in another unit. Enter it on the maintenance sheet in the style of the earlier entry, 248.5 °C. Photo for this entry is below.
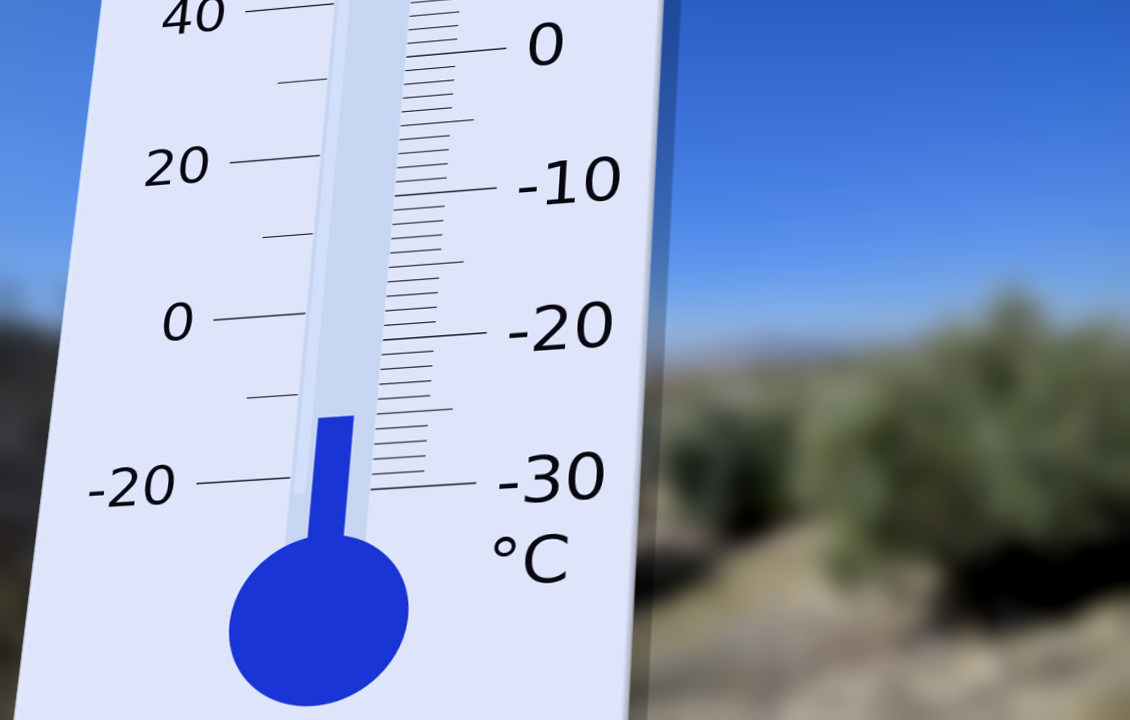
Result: -25 °C
